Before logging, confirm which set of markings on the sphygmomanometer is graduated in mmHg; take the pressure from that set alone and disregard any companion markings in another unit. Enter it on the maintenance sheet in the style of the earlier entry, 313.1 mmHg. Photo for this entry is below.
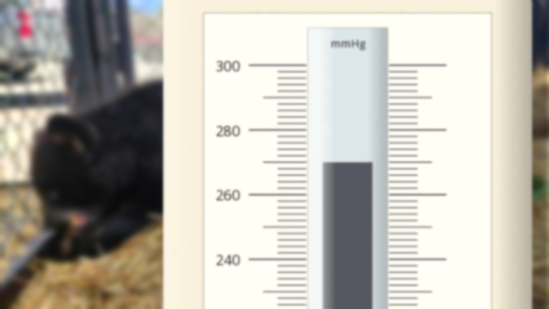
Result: 270 mmHg
